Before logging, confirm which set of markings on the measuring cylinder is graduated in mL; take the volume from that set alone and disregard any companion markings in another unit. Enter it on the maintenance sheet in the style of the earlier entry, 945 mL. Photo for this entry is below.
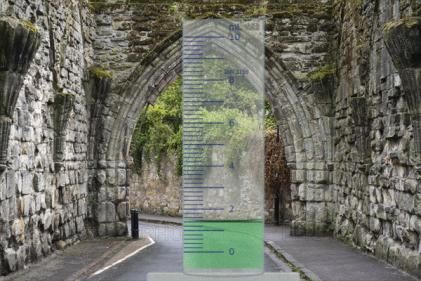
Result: 1.4 mL
